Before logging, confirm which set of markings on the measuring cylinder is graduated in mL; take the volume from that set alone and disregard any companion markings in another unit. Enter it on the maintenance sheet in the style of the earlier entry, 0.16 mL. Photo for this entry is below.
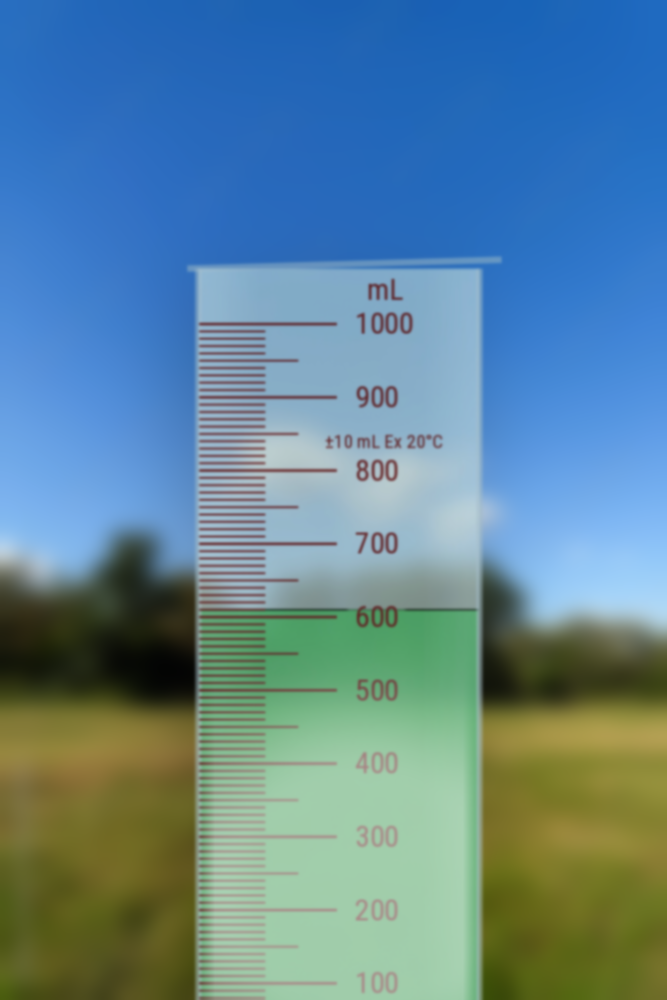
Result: 610 mL
